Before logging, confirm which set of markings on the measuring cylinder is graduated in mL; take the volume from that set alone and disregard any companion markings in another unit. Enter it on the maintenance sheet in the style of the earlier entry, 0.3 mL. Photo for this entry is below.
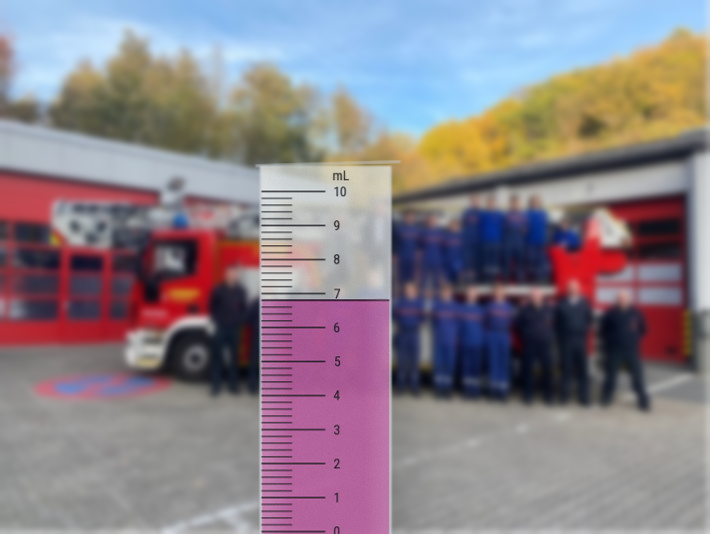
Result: 6.8 mL
